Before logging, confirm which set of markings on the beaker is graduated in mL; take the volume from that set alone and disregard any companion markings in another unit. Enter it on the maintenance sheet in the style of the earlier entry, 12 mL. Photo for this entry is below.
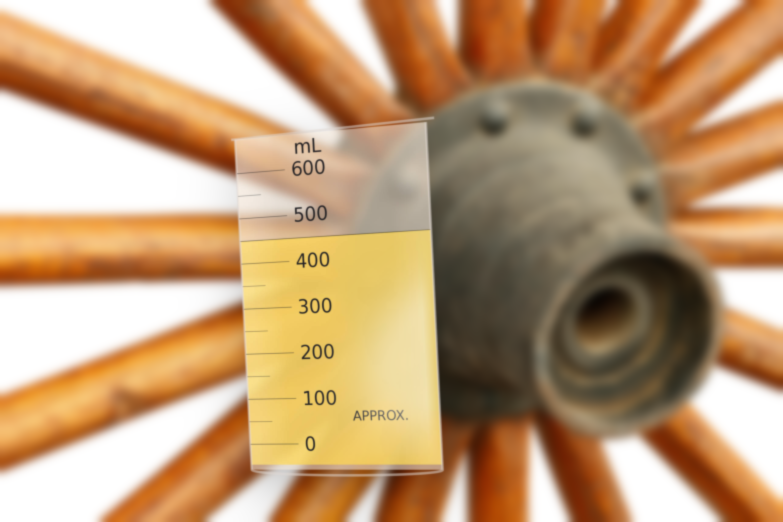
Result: 450 mL
